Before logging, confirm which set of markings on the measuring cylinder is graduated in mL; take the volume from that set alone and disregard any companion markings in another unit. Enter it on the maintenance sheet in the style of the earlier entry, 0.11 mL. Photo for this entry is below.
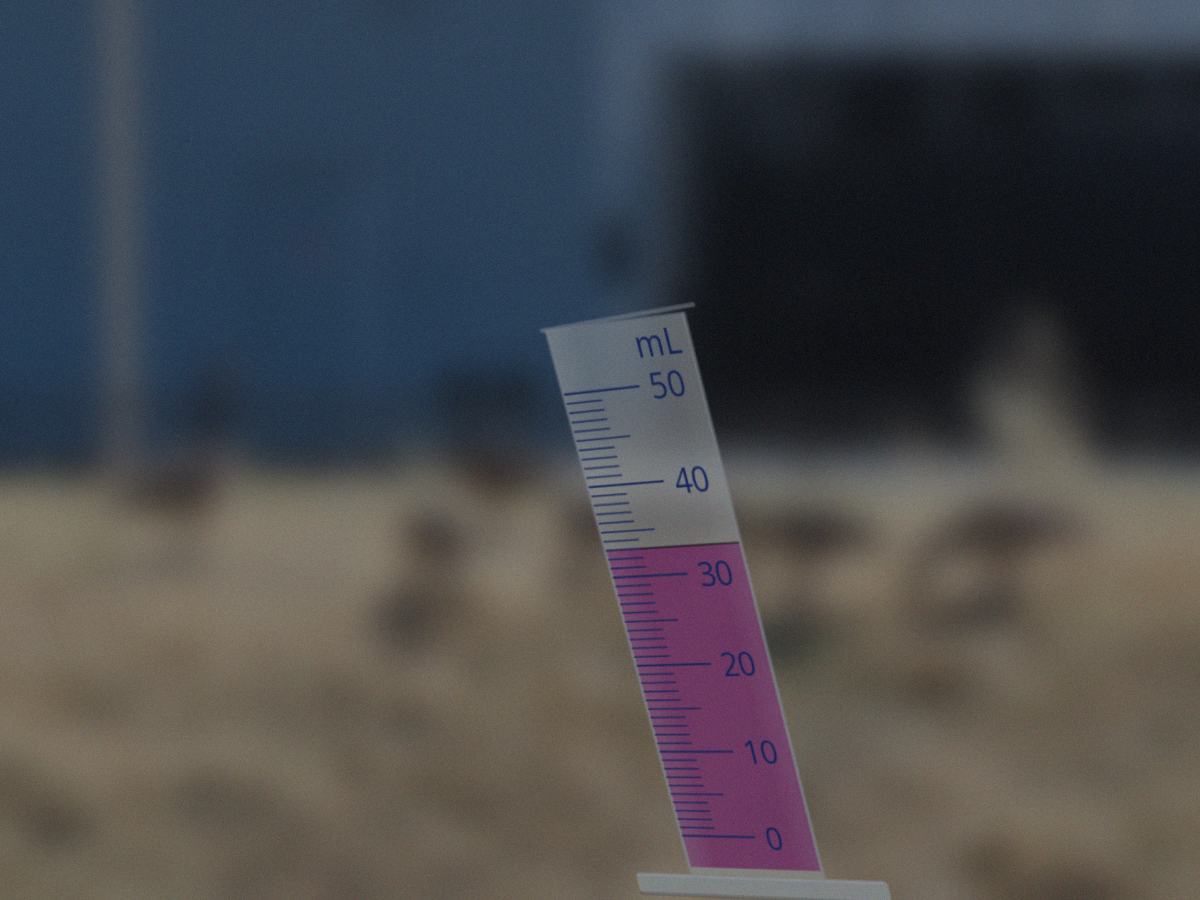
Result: 33 mL
